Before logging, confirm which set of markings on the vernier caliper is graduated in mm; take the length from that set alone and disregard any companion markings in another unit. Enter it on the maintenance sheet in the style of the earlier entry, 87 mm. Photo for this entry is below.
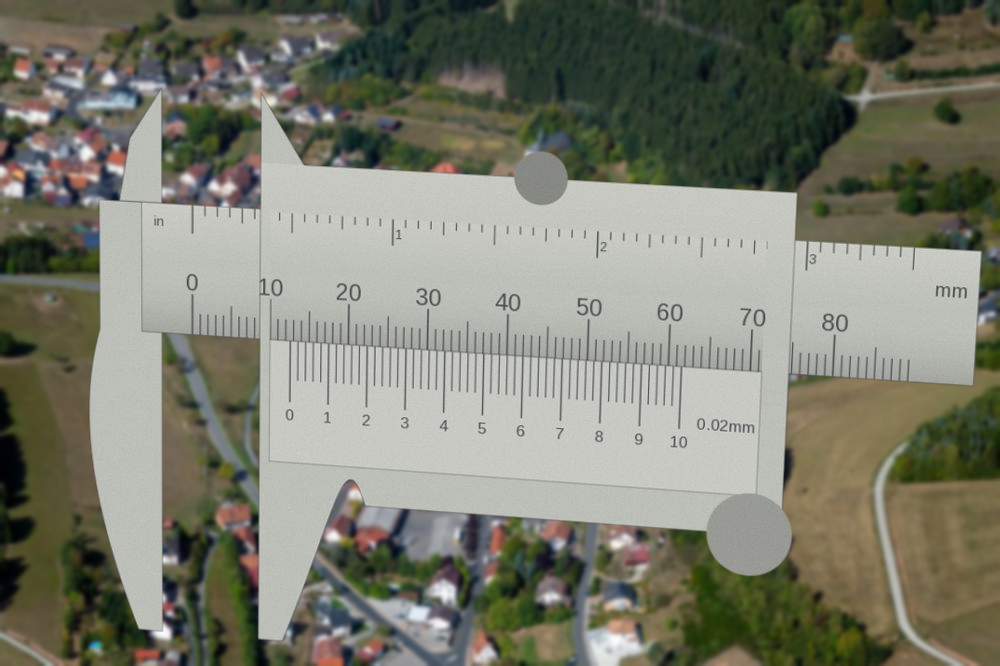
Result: 12.6 mm
